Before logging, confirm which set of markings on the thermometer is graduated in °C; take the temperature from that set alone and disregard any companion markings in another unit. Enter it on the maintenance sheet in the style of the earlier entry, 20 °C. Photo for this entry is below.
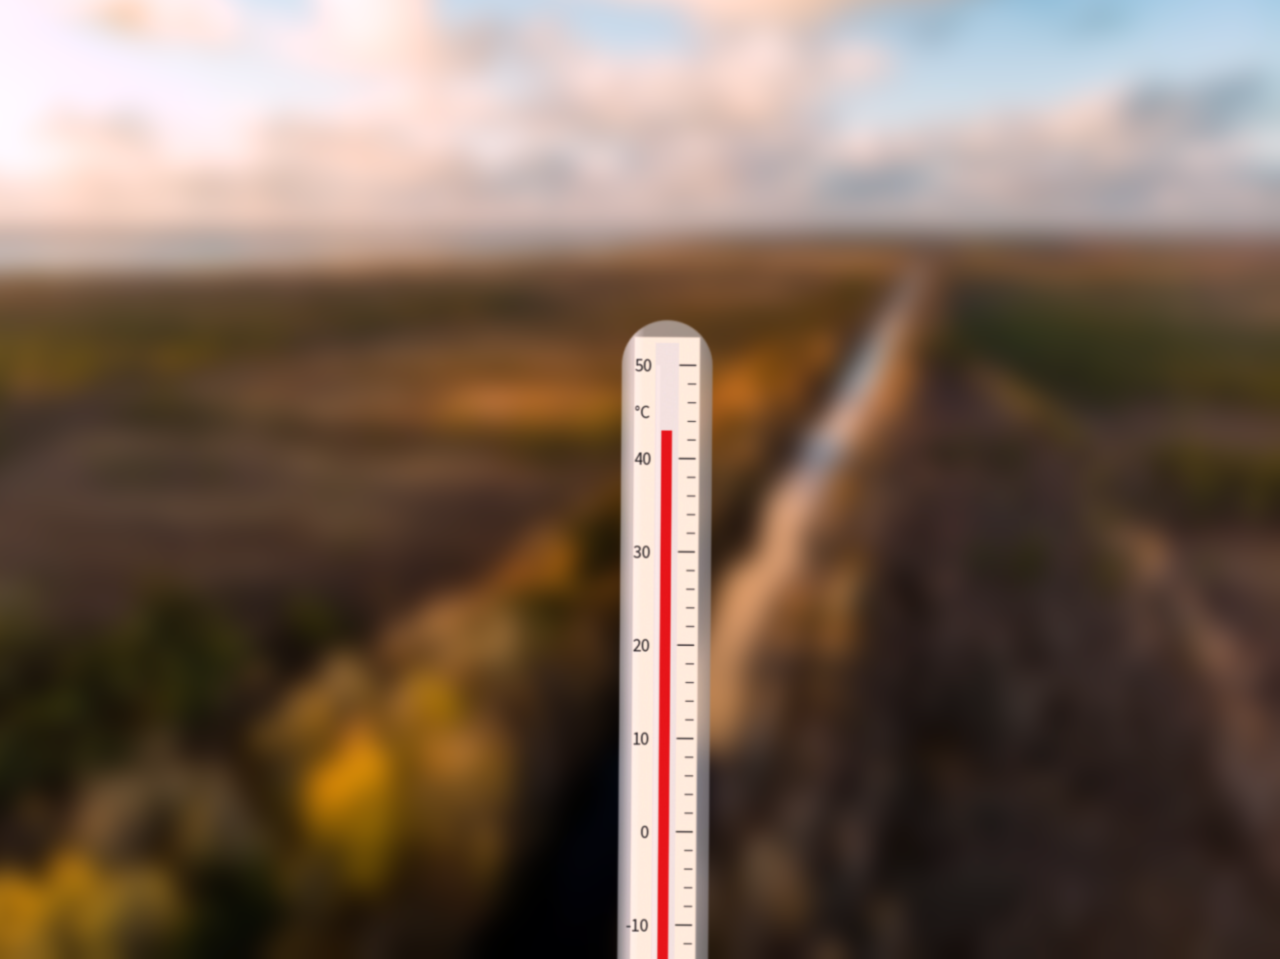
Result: 43 °C
